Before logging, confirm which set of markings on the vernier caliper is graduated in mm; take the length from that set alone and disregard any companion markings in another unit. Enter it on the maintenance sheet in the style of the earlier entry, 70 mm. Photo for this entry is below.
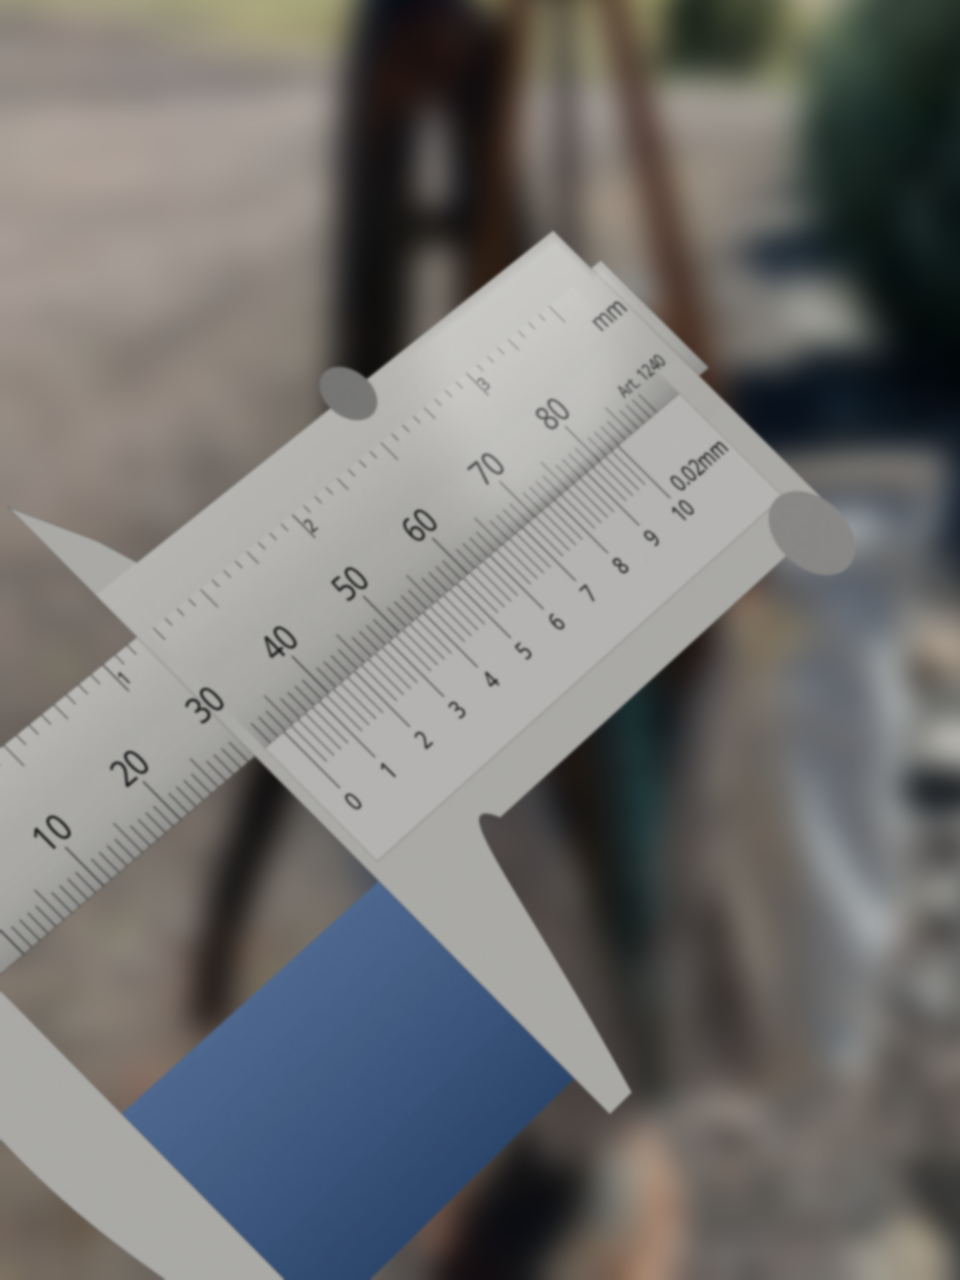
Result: 33.8 mm
